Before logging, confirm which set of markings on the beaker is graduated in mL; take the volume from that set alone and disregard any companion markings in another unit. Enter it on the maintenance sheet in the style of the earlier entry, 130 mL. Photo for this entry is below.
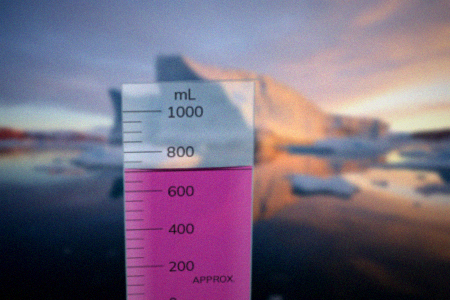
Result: 700 mL
